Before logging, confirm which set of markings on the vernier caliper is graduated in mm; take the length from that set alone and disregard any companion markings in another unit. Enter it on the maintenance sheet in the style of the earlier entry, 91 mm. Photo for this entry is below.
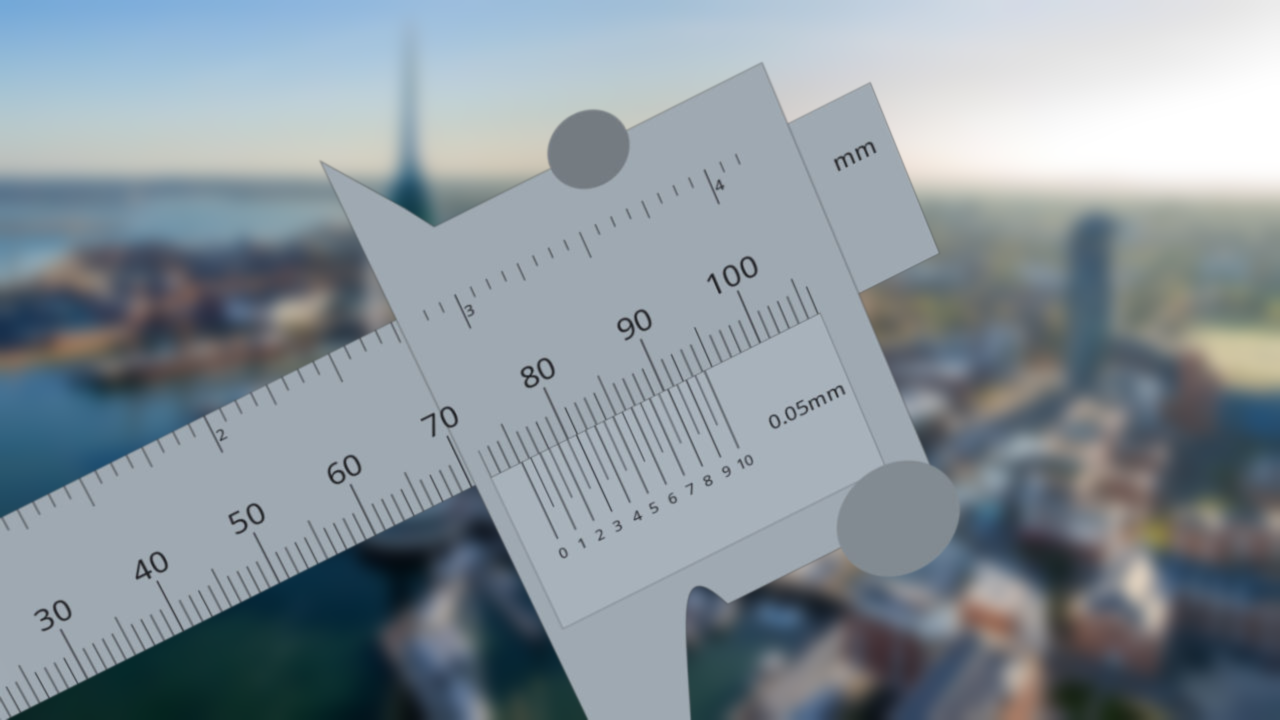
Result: 75.2 mm
